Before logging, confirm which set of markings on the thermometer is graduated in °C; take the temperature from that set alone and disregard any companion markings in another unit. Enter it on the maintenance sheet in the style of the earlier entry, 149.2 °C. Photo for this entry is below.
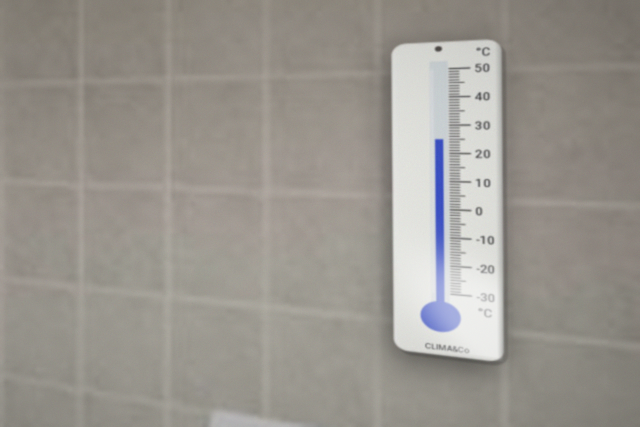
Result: 25 °C
